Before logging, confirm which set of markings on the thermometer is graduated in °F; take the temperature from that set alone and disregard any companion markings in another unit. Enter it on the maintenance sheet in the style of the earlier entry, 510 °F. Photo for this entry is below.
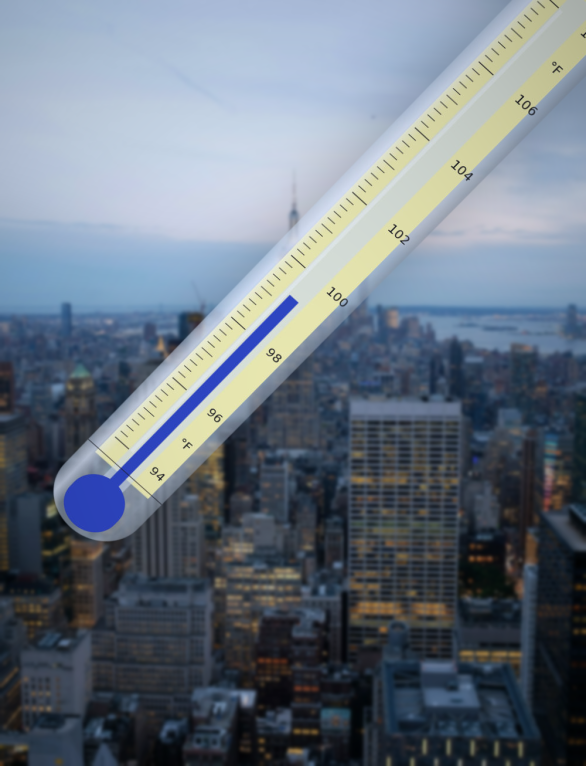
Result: 99.3 °F
